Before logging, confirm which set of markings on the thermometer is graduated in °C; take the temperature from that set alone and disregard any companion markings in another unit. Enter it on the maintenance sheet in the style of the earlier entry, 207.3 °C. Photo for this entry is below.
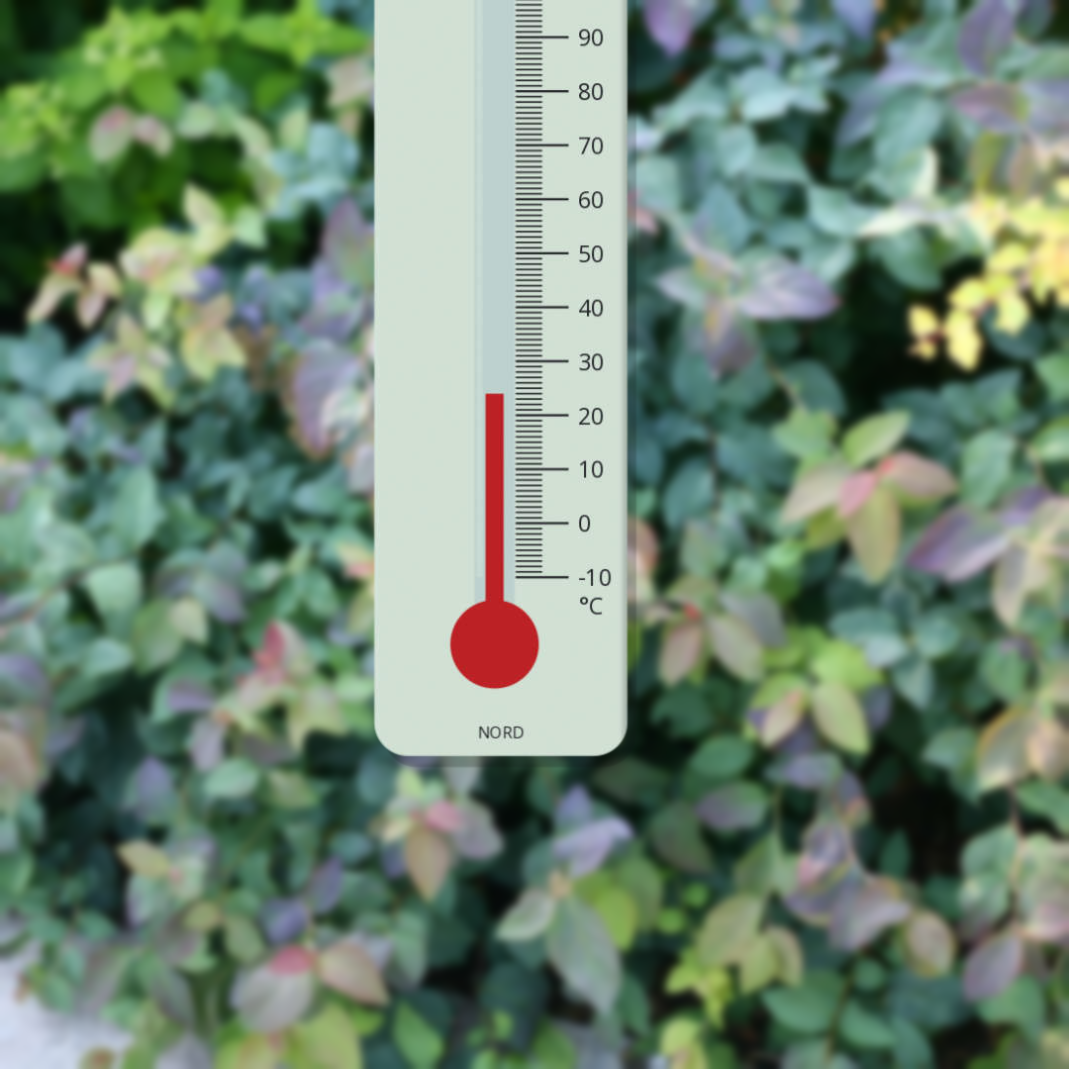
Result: 24 °C
